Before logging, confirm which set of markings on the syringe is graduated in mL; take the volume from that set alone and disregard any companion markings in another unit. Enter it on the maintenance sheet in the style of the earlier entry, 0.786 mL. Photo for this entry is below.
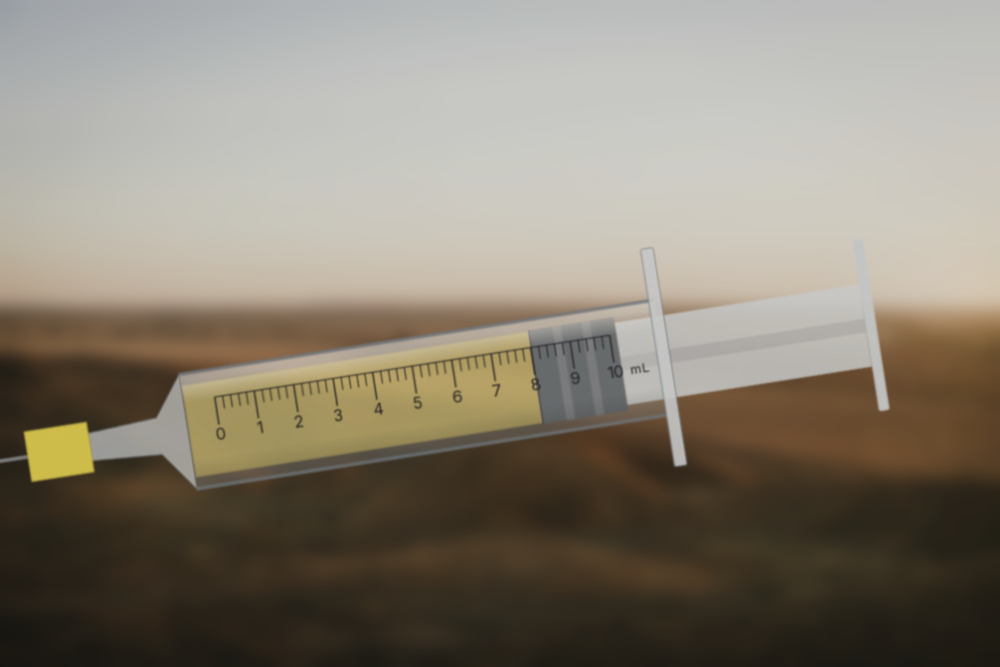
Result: 8 mL
